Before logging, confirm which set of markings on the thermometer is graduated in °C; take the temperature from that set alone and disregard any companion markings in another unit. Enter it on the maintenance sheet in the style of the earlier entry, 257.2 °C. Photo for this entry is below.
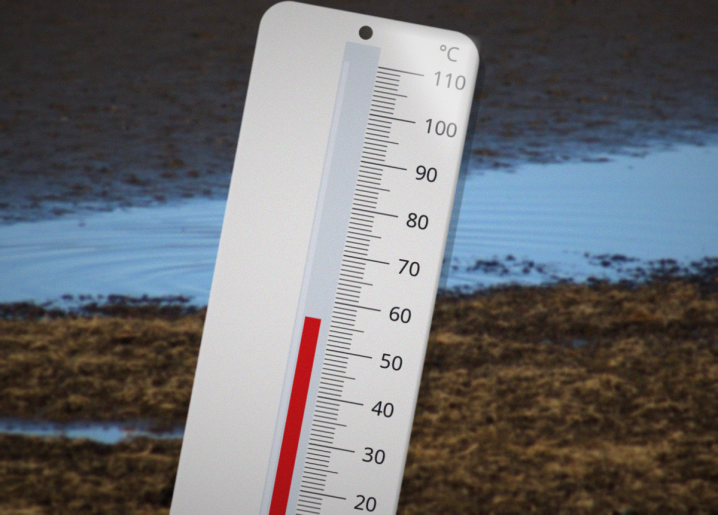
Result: 56 °C
